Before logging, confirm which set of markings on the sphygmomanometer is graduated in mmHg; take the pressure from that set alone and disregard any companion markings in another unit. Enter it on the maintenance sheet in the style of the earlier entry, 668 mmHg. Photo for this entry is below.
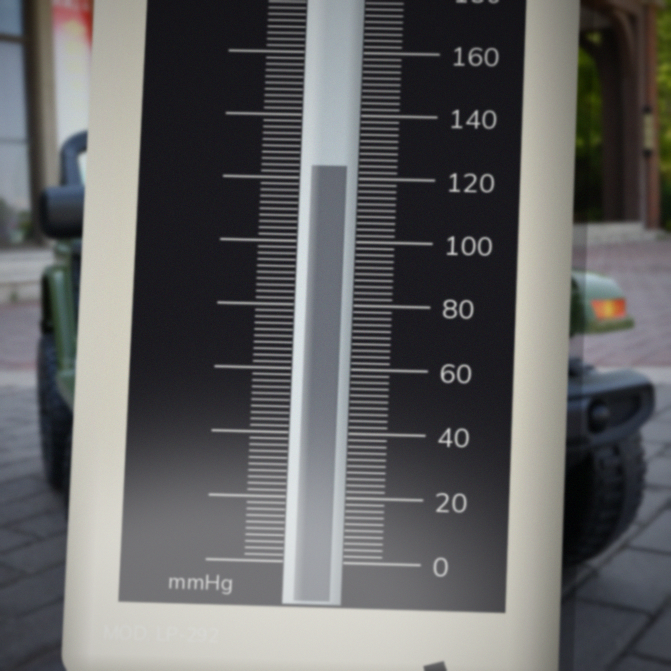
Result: 124 mmHg
